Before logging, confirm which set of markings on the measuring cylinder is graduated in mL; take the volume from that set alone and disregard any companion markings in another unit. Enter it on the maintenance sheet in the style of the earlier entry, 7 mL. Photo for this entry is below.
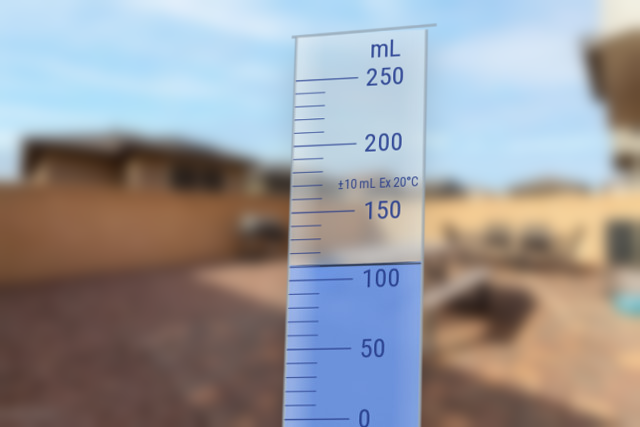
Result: 110 mL
